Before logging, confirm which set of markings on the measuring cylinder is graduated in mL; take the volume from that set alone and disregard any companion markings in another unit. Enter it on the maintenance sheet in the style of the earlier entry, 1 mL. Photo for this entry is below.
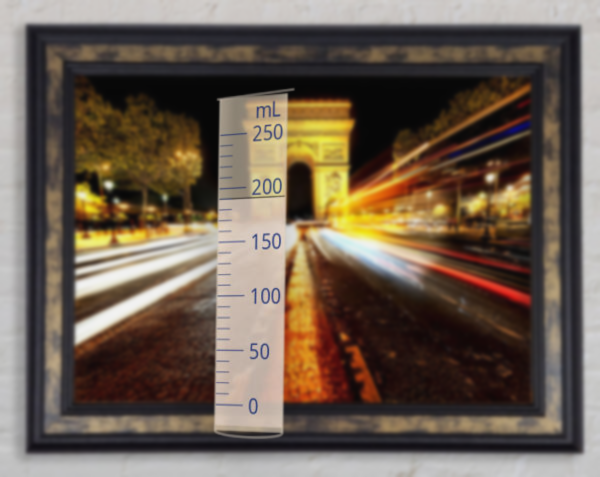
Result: 190 mL
